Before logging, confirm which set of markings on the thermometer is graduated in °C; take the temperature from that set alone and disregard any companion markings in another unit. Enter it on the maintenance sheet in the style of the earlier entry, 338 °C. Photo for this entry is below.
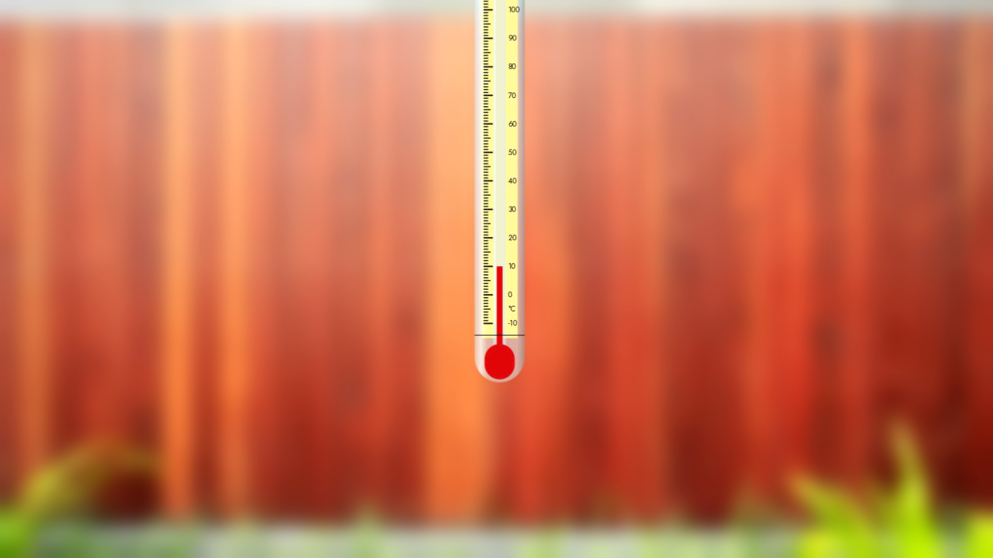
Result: 10 °C
